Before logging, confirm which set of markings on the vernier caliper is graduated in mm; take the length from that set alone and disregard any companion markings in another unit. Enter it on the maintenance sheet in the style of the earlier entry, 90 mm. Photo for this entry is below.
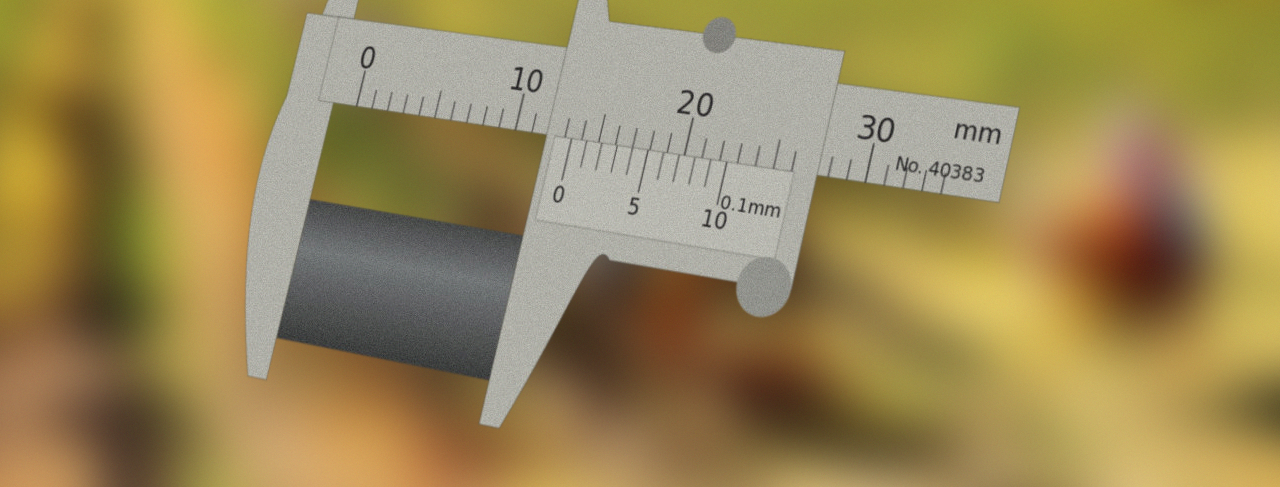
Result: 13.4 mm
